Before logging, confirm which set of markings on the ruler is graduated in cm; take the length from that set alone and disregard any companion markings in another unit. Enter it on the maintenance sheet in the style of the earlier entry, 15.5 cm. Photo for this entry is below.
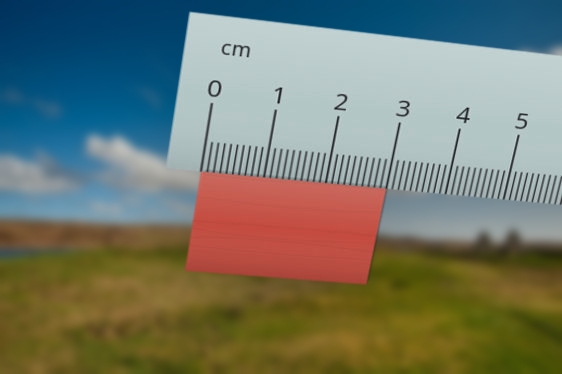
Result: 3 cm
